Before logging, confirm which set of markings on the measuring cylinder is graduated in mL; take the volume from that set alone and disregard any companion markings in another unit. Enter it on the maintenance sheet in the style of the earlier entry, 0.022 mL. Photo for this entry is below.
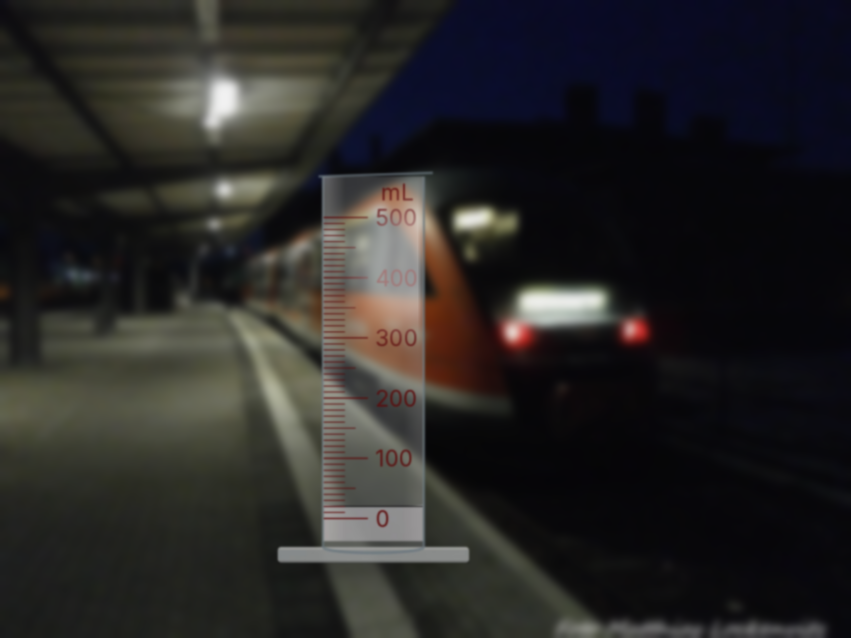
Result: 20 mL
